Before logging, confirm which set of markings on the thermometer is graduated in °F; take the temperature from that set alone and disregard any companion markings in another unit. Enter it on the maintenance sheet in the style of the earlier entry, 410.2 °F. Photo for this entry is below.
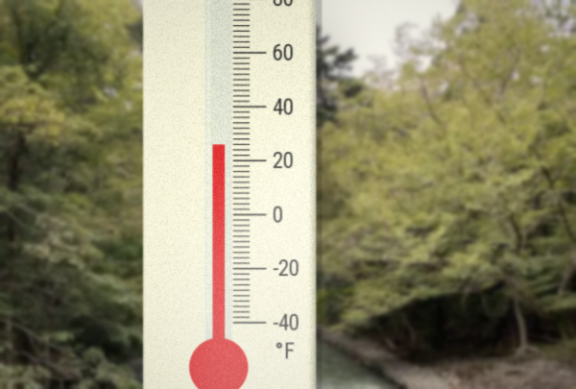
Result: 26 °F
